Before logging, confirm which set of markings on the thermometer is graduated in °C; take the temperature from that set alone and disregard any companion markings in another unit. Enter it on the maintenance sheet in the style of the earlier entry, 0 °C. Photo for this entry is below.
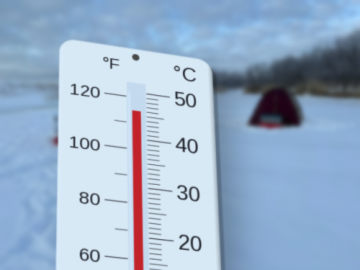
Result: 46 °C
